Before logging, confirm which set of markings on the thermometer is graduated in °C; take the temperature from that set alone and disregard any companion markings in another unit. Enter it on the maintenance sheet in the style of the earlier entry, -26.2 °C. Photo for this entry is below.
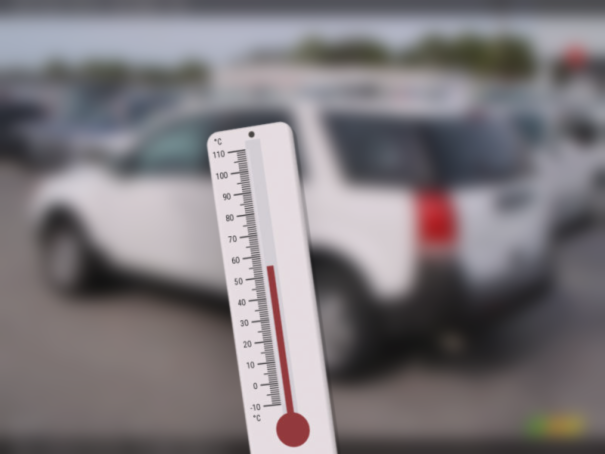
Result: 55 °C
